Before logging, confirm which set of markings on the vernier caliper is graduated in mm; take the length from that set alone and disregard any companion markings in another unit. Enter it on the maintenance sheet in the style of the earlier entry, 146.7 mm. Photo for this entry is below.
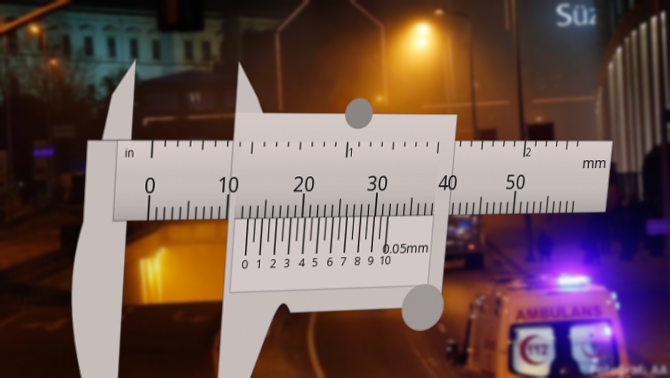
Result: 12.8 mm
